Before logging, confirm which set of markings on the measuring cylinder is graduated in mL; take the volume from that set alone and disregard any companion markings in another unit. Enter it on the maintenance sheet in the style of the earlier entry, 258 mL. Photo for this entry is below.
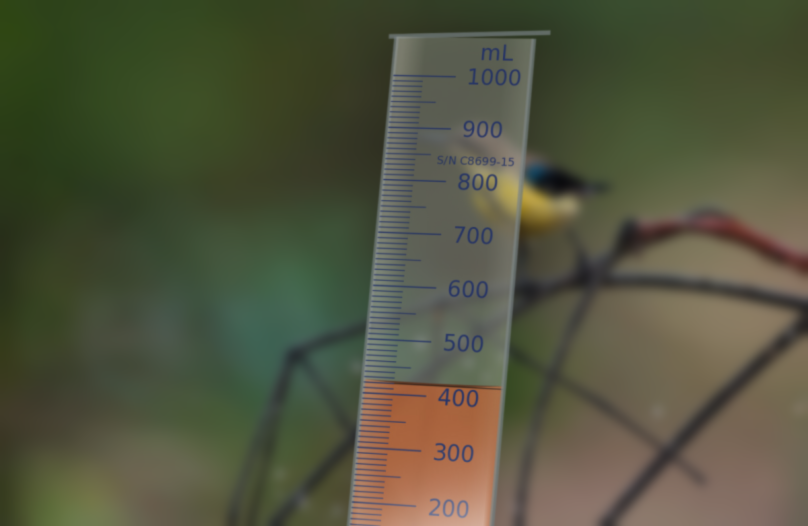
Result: 420 mL
